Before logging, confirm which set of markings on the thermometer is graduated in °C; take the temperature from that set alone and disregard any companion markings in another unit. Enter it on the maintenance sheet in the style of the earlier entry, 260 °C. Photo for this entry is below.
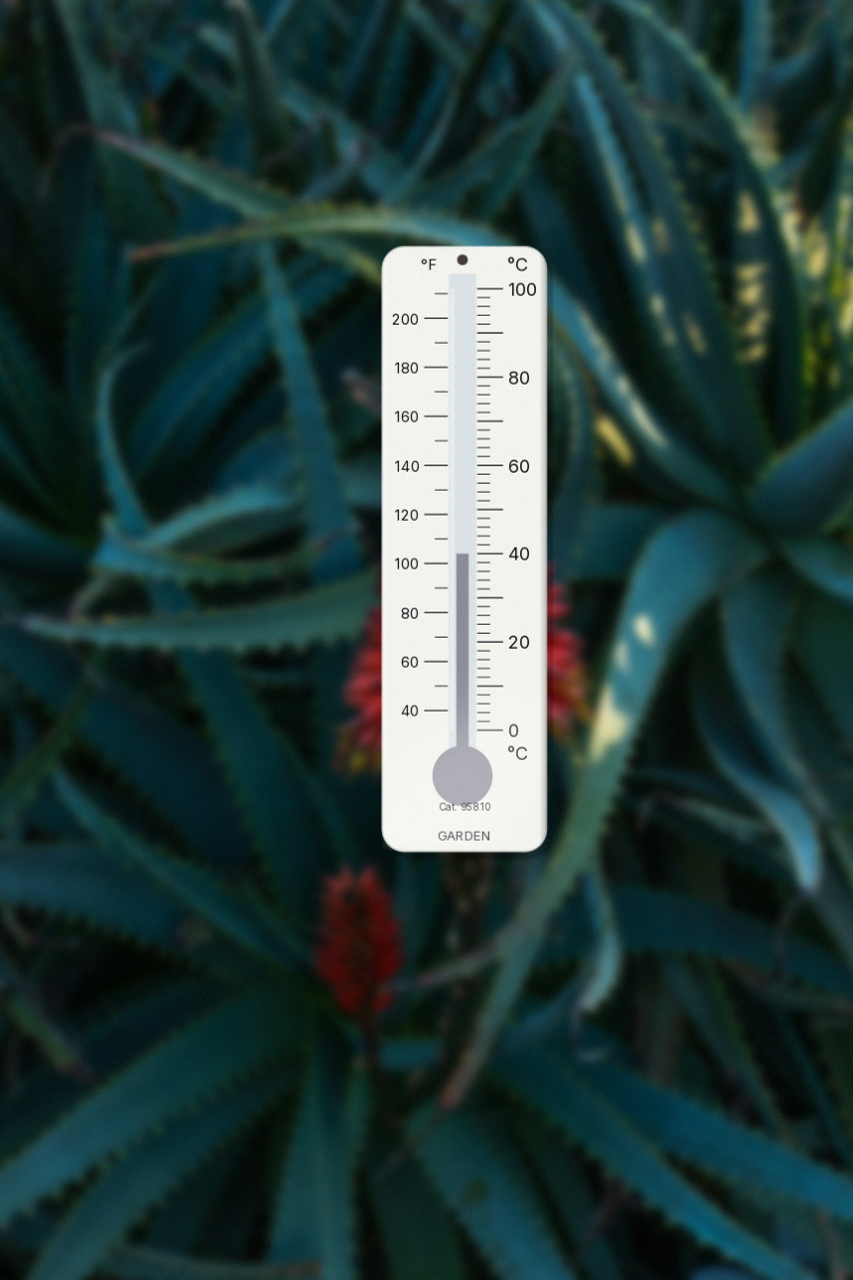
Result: 40 °C
